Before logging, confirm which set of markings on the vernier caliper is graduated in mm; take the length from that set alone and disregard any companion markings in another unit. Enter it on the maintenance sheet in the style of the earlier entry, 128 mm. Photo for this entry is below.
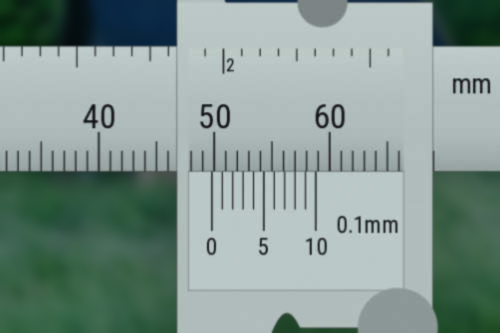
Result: 49.8 mm
